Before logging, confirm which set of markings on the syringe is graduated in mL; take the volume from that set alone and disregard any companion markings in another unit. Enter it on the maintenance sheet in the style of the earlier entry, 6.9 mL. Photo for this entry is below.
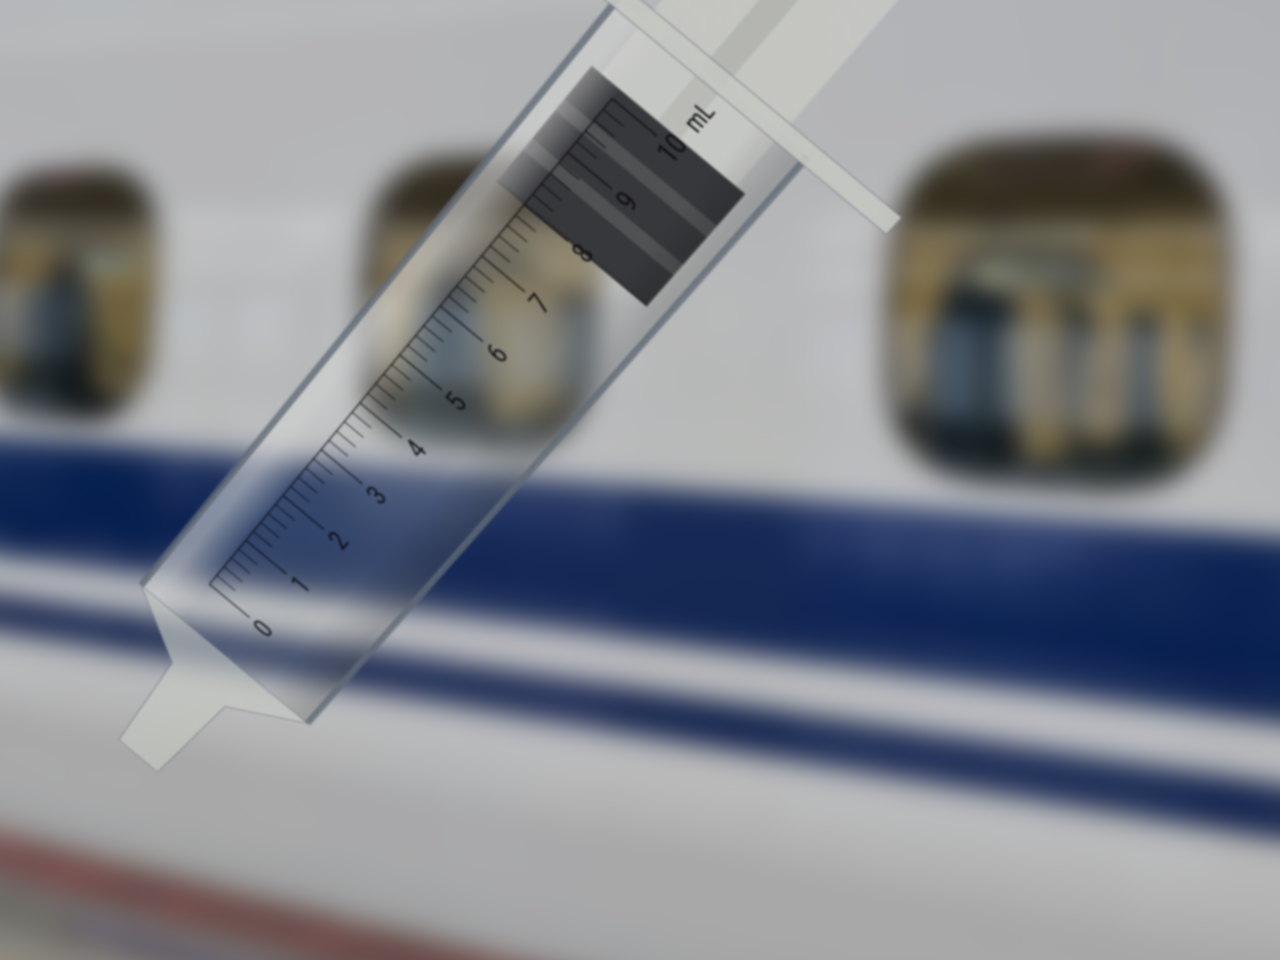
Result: 8 mL
